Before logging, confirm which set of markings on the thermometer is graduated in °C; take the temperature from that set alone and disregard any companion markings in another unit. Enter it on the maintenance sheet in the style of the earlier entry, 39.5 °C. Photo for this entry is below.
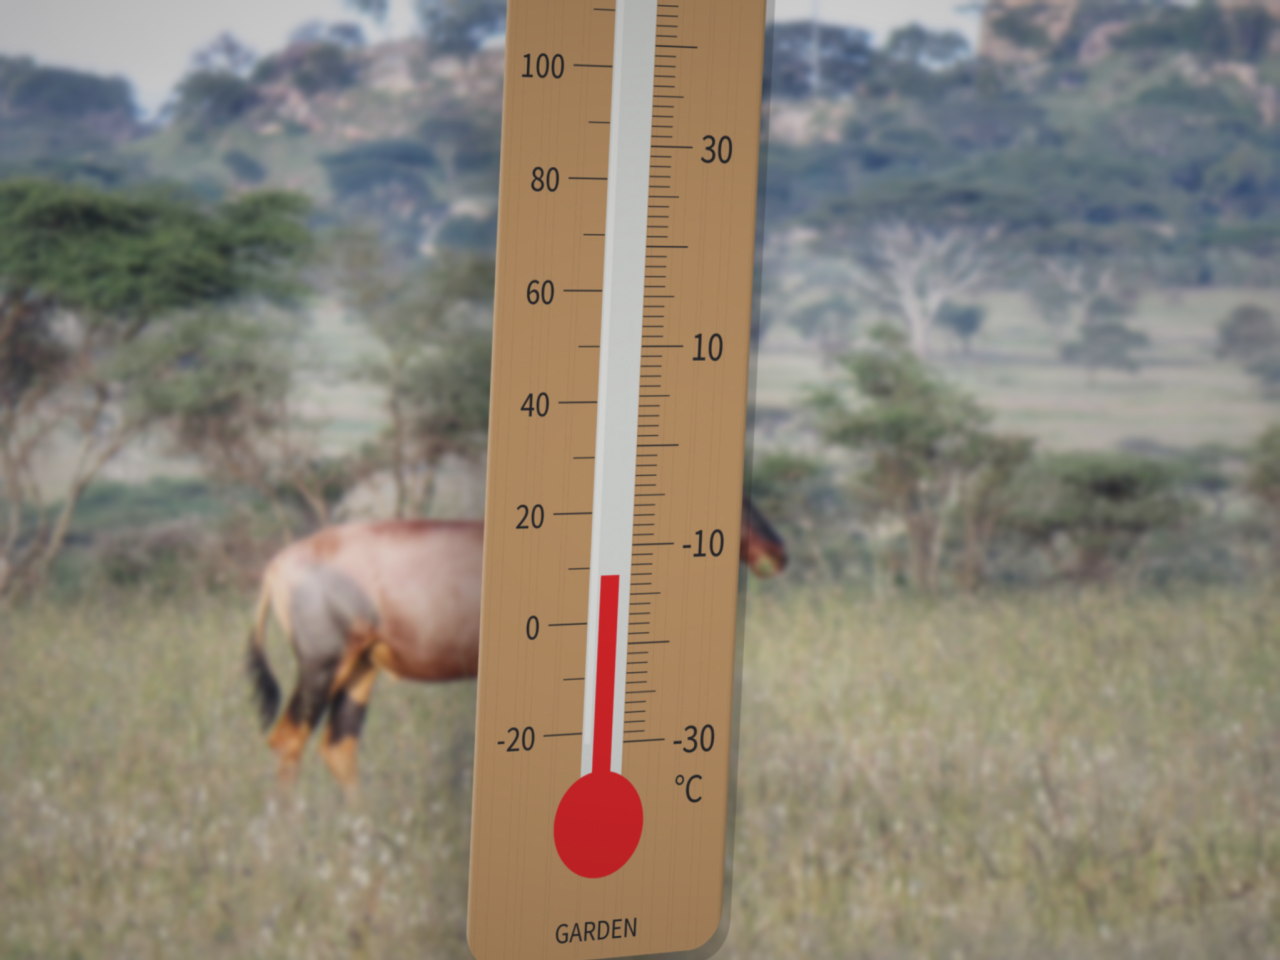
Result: -13 °C
